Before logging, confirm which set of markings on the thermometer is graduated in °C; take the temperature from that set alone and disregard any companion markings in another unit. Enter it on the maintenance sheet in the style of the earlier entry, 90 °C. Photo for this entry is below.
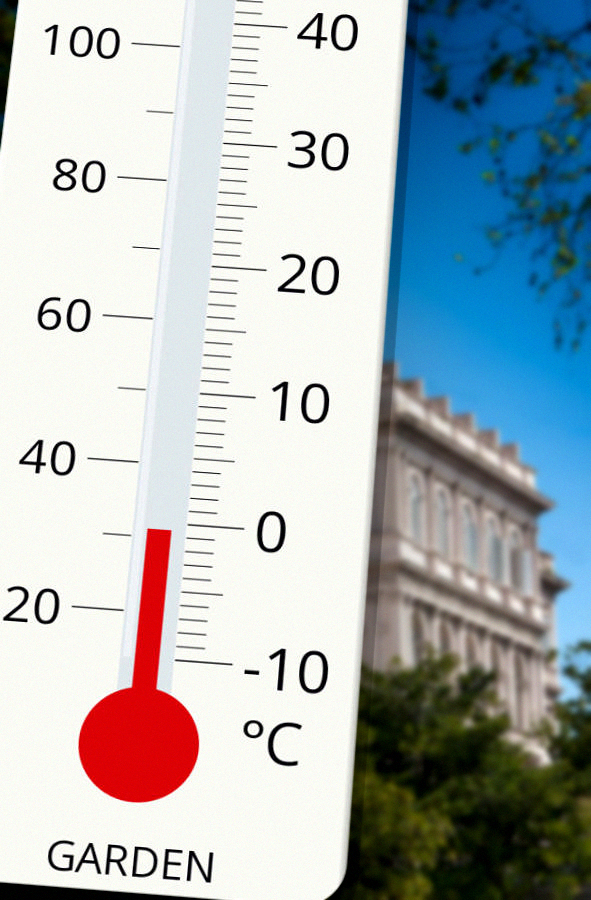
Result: -0.5 °C
